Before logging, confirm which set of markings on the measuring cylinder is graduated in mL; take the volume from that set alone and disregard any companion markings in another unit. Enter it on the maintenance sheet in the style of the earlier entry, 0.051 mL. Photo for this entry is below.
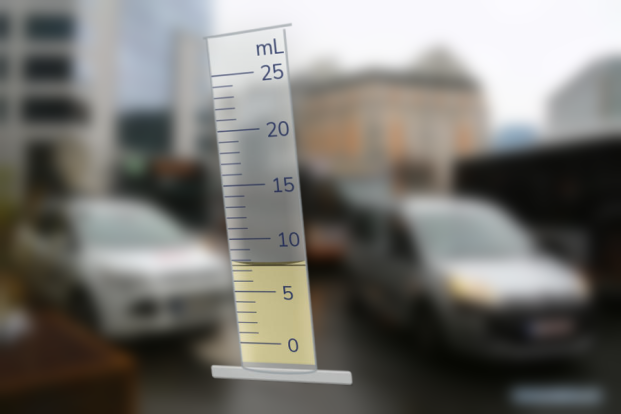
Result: 7.5 mL
